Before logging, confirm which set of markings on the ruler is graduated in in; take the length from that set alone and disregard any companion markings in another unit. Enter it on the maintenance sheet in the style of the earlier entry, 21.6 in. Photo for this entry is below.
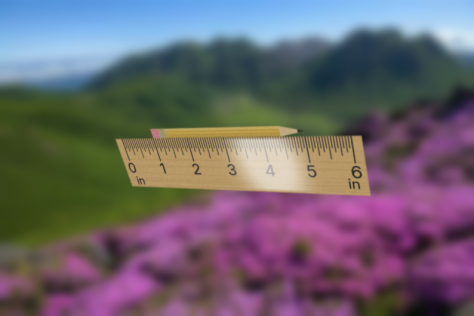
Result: 4 in
